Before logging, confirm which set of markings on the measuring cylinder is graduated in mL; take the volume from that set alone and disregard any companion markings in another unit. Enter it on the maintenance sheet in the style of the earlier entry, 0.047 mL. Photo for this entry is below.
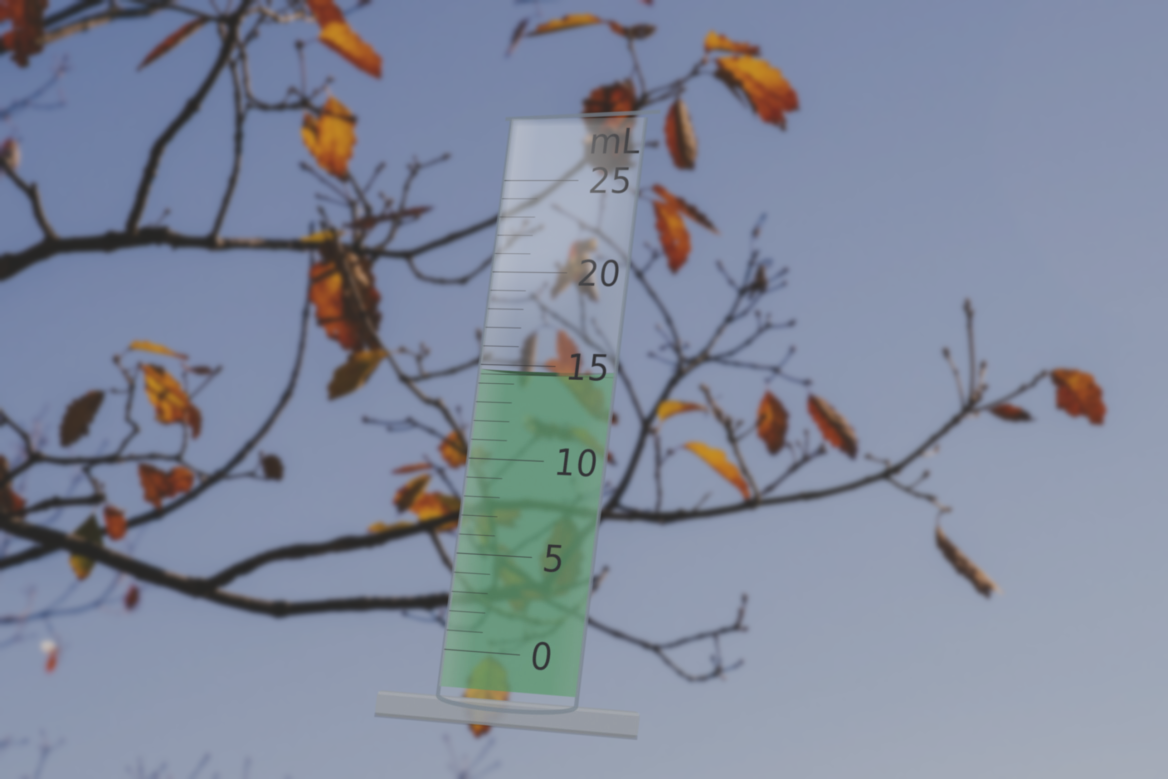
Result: 14.5 mL
